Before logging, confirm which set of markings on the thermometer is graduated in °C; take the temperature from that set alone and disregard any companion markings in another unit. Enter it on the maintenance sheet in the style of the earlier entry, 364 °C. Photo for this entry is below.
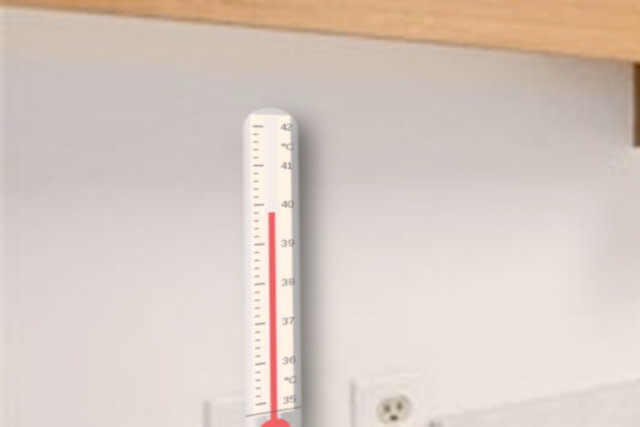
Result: 39.8 °C
